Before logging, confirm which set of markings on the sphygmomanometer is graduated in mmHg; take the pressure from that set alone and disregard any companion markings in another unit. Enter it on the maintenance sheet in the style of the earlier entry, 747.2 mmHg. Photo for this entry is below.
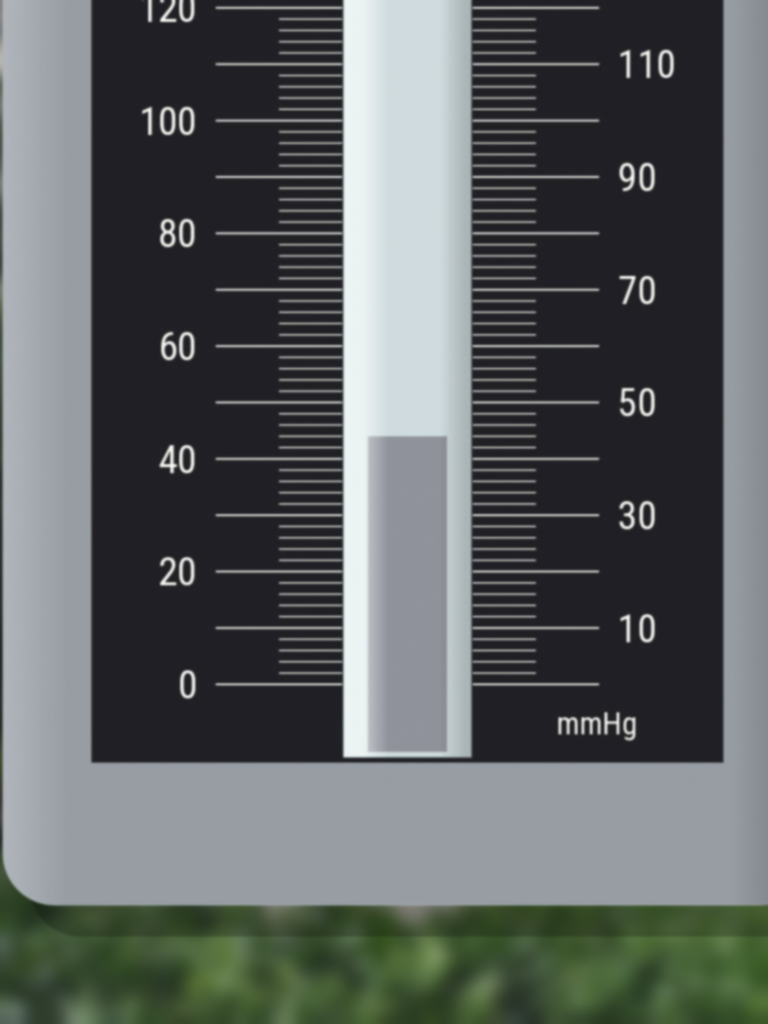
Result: 44 mmHg
